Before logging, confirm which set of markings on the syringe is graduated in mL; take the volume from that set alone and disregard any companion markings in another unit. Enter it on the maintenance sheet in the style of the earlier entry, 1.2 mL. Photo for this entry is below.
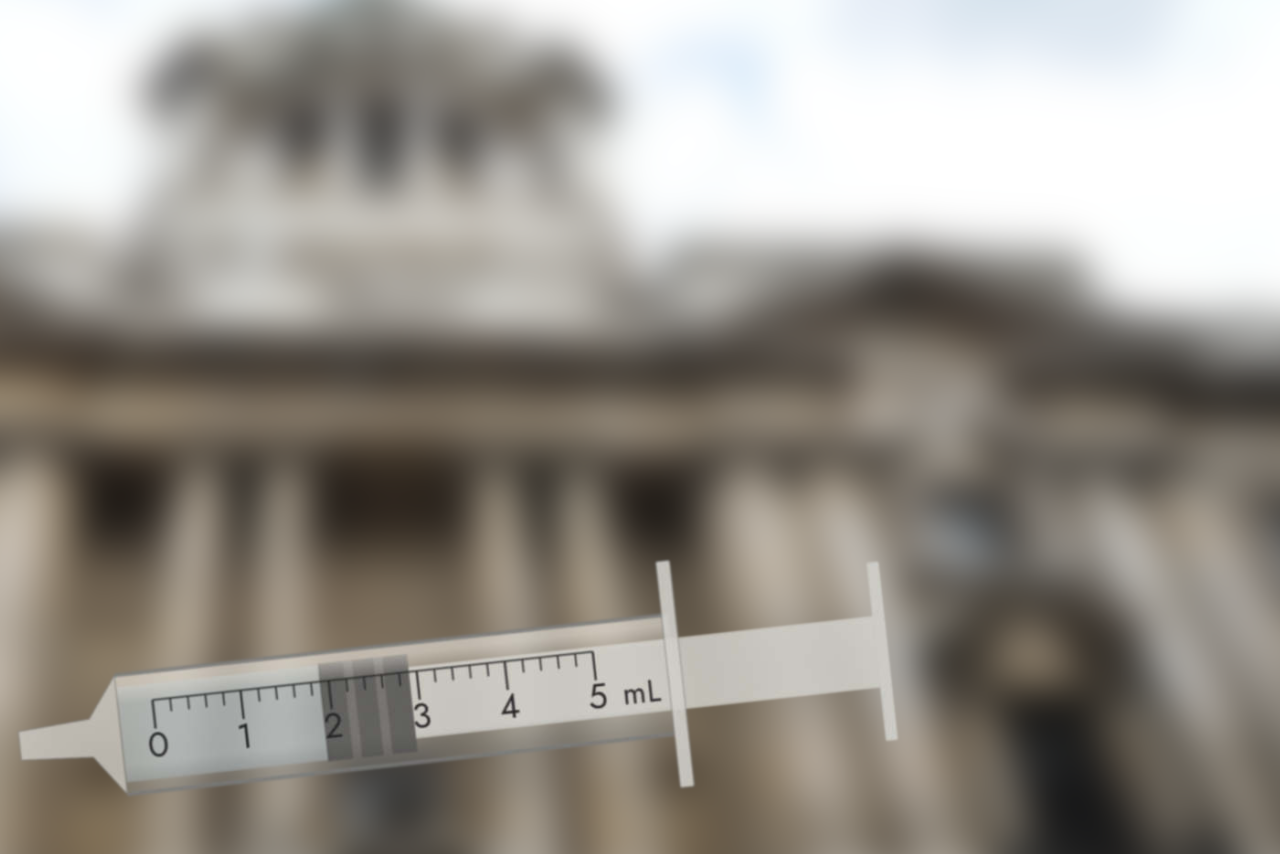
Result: 1.9 mL
